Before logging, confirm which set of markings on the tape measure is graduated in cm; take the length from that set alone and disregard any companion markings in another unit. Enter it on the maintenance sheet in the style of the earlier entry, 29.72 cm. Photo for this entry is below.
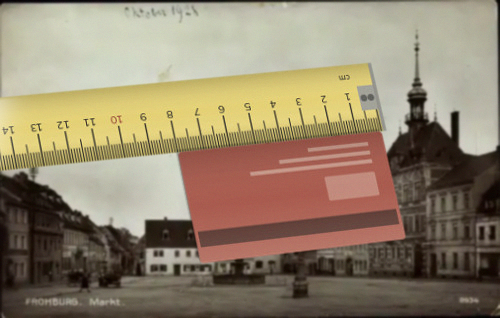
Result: 8 cm
